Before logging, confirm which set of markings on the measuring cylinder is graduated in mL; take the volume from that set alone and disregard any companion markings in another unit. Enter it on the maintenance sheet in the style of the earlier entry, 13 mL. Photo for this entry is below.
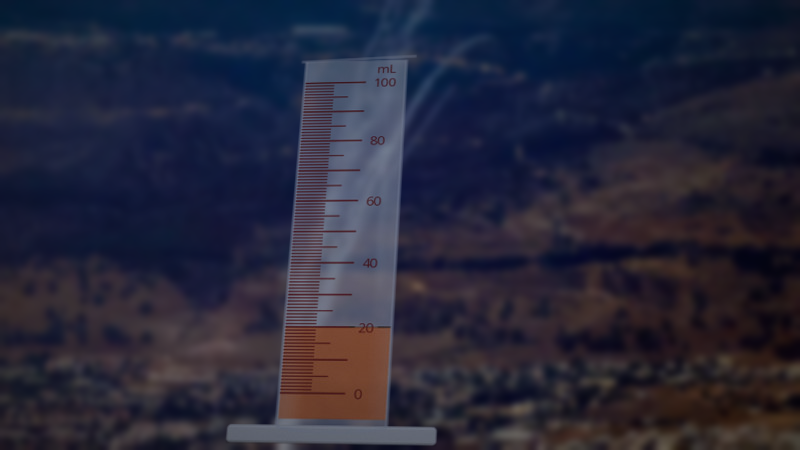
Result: 20 mL
